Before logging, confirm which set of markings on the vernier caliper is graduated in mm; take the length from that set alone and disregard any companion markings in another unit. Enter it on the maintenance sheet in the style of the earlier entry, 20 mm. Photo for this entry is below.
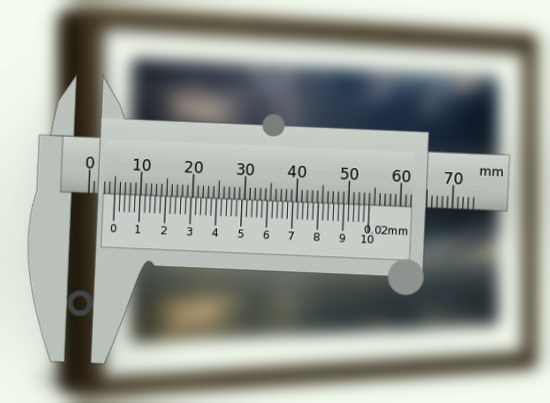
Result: 5.0 mm
